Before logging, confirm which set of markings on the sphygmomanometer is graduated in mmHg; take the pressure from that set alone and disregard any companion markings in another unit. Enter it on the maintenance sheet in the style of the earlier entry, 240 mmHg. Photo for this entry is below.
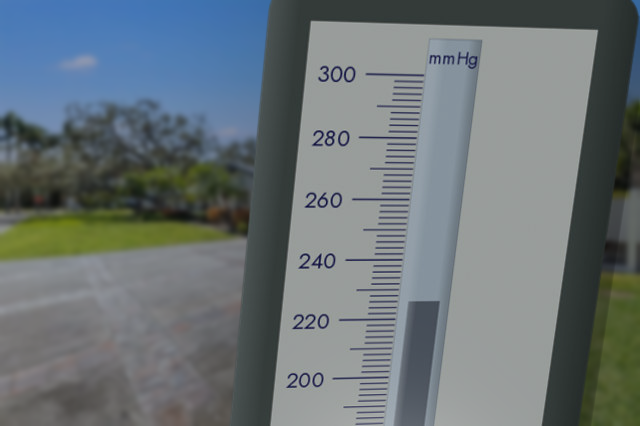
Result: 226 mmHg
